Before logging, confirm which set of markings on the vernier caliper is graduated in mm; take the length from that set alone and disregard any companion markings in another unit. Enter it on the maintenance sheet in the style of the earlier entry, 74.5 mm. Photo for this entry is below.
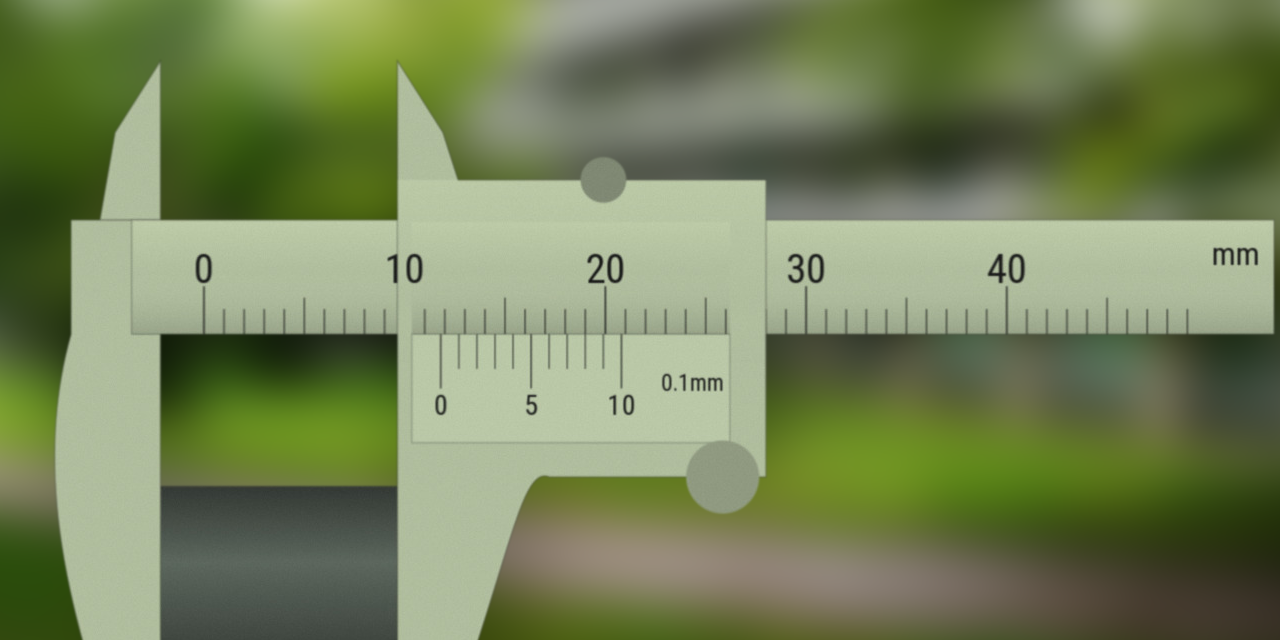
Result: 11.8 mm
